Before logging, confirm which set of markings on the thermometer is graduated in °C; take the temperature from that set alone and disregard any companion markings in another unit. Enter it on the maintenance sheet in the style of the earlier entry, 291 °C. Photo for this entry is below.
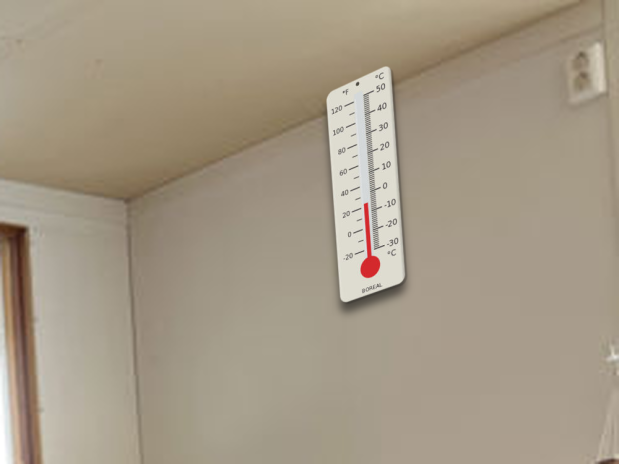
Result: -5 °C
